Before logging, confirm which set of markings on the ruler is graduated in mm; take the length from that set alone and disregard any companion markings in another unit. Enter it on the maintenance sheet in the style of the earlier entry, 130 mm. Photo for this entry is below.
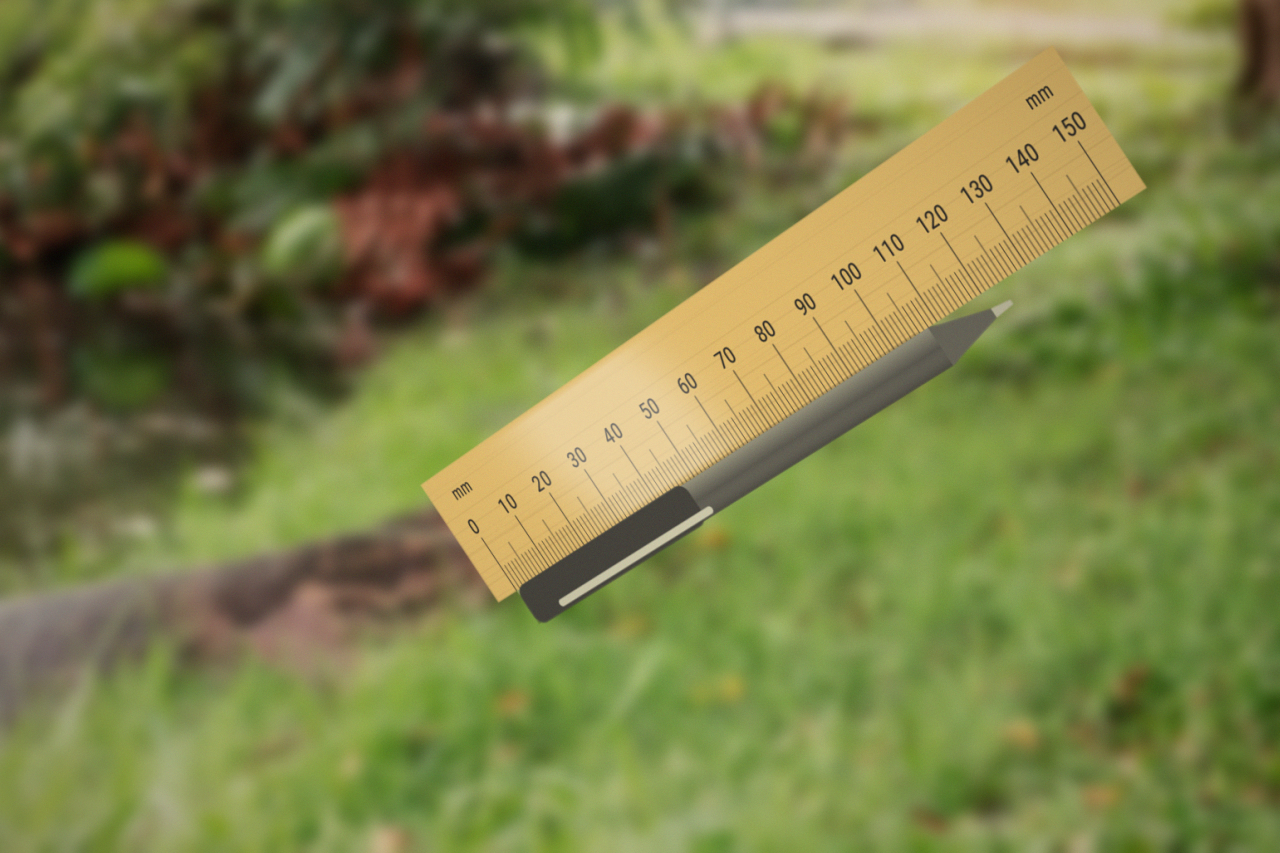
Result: 124 mm
